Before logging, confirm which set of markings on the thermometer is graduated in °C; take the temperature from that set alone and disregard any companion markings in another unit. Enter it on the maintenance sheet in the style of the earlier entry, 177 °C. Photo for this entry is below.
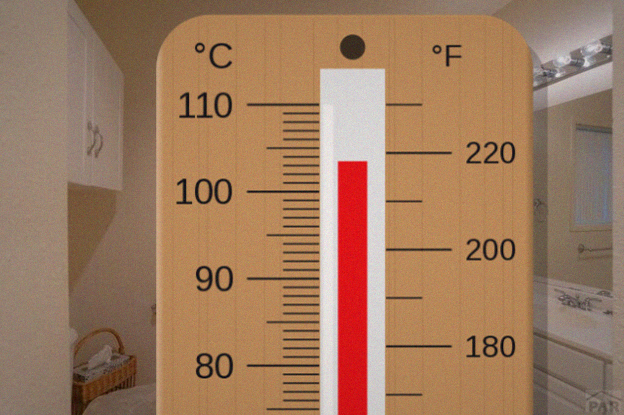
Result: 103.5 °C
